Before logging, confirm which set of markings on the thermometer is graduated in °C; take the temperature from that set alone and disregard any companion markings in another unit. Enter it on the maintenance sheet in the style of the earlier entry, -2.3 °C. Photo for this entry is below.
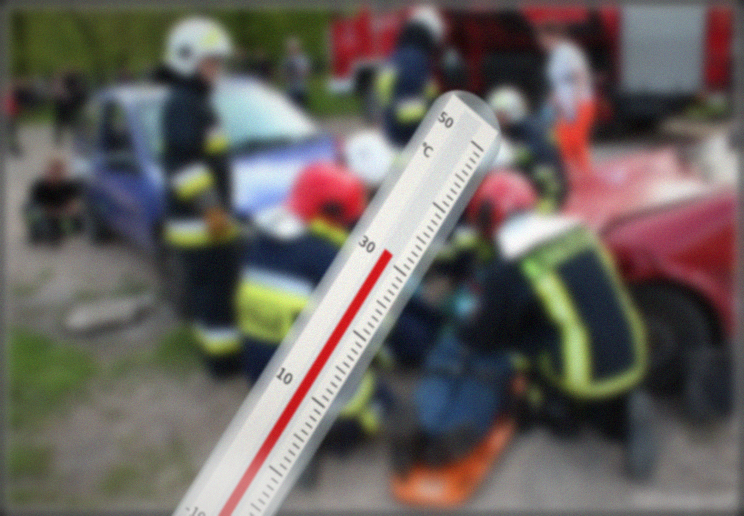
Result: 31 °C
